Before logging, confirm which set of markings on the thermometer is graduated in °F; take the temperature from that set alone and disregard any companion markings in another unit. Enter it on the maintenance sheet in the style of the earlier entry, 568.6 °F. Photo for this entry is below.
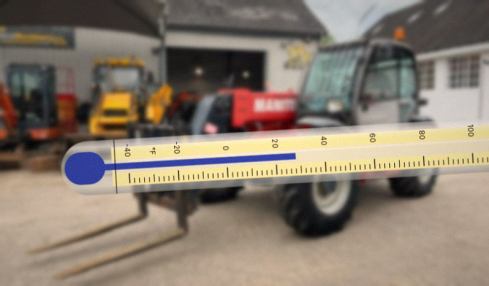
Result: 28 °F
